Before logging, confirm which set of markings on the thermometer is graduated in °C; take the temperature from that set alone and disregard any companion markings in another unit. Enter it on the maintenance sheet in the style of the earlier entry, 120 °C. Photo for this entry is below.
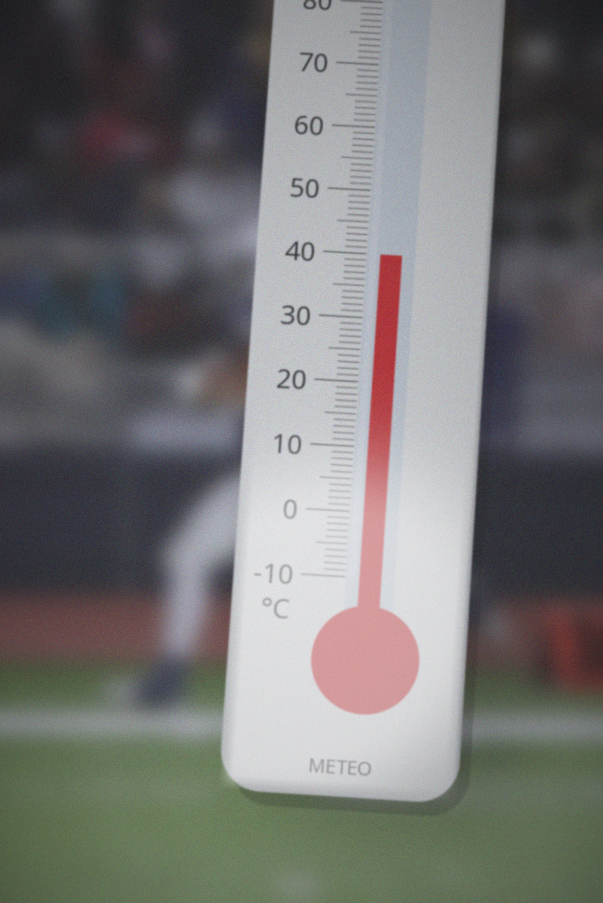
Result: 40 °C
